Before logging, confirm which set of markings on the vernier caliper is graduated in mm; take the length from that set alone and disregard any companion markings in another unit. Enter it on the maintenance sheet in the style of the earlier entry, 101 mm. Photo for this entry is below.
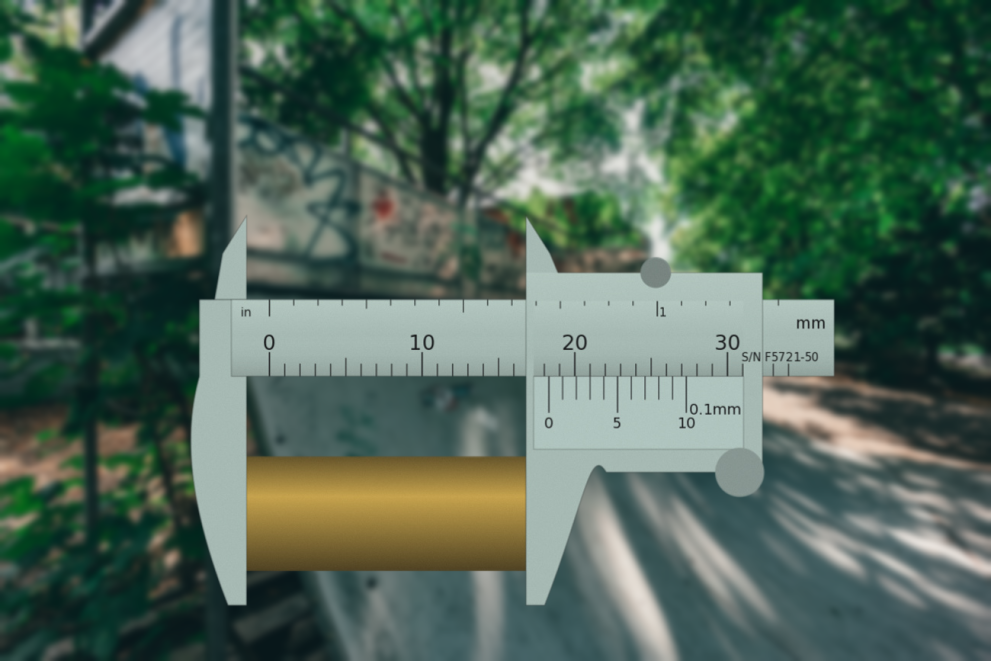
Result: 18.3 mm
